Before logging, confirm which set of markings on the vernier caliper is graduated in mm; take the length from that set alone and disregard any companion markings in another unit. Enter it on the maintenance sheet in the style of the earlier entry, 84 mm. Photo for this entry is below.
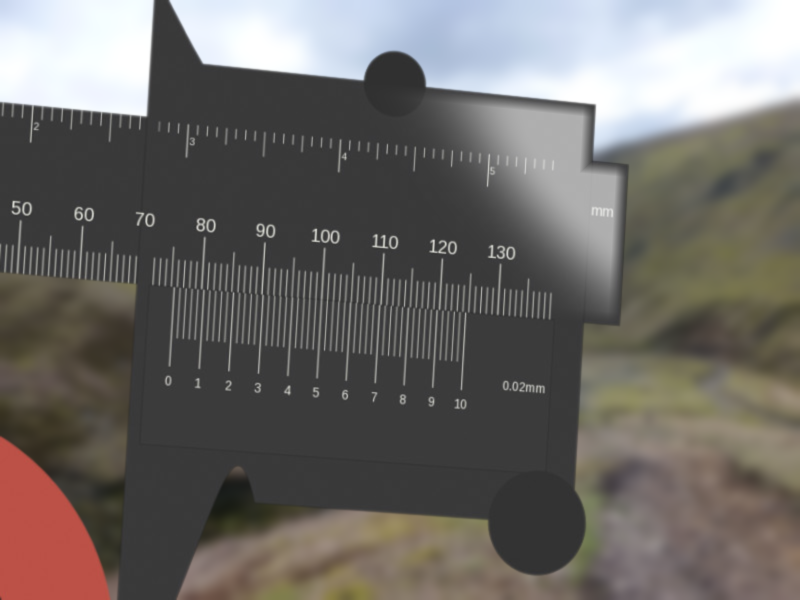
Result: 75.5 mm
